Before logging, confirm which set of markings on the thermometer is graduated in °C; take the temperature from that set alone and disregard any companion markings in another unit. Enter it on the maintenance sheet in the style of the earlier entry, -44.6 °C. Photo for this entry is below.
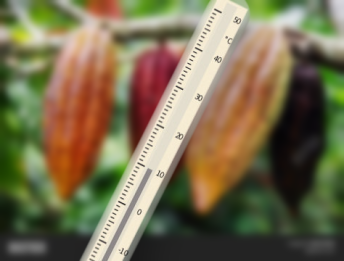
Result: 10 °C
